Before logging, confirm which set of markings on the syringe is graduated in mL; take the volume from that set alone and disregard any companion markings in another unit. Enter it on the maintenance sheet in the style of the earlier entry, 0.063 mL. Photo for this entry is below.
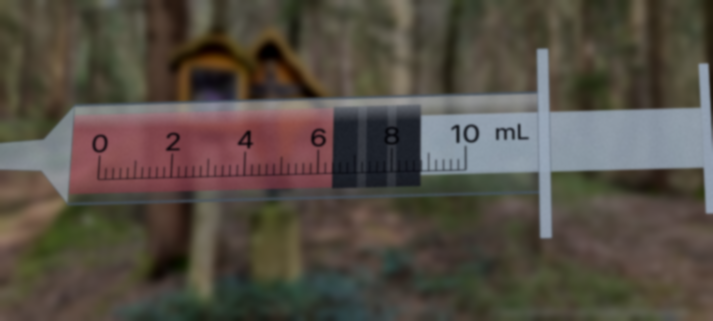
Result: 6.4 mL
